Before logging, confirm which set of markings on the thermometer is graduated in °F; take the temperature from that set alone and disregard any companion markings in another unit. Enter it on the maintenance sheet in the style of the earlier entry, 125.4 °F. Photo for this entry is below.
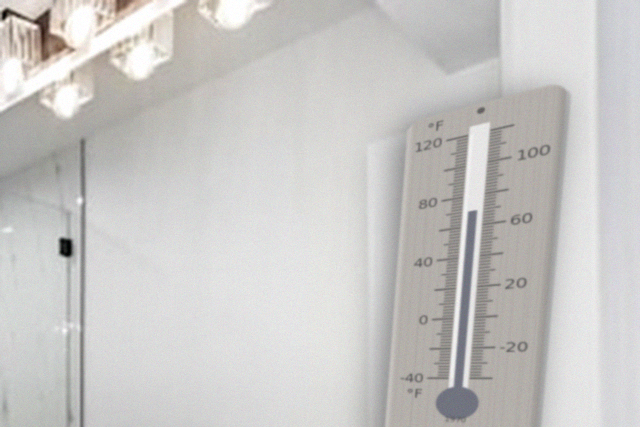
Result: 70 °F
